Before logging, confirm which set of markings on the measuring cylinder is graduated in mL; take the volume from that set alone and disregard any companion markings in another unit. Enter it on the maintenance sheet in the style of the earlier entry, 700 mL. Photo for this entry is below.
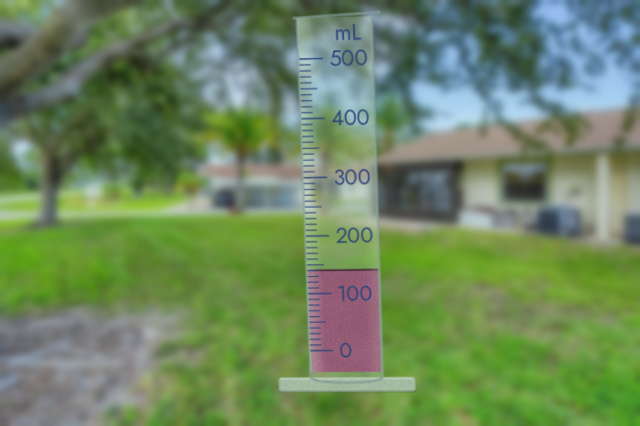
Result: 140 mL
